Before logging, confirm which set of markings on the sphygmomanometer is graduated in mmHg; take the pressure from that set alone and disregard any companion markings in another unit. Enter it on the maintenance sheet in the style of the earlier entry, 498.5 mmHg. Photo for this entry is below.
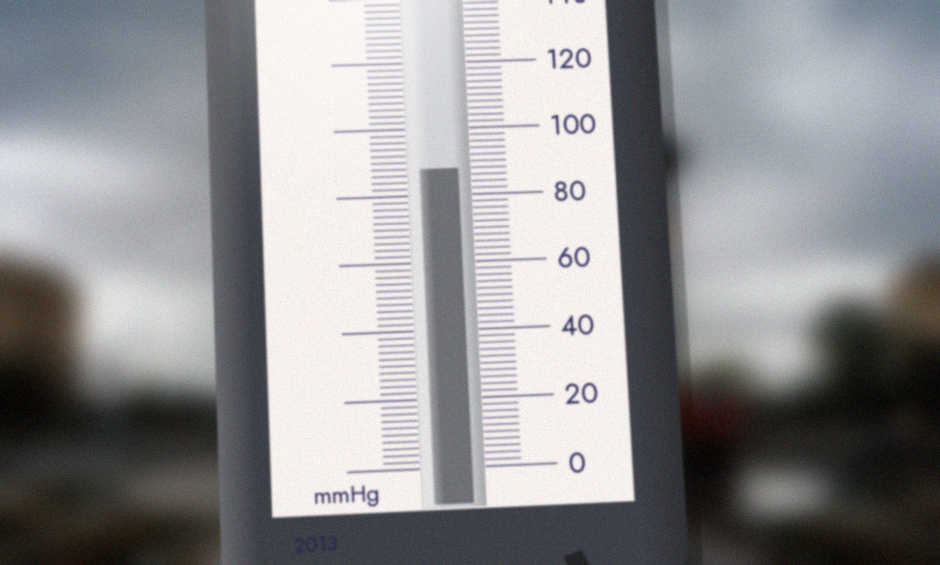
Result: 88 mmHg
